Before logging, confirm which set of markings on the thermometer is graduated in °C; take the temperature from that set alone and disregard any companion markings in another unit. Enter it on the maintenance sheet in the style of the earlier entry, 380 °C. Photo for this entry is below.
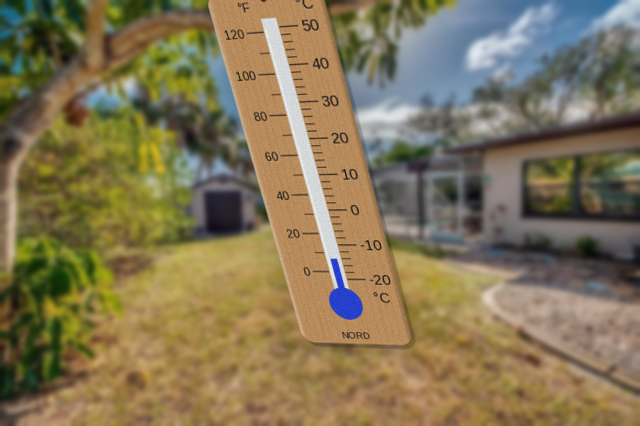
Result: -14 °C
